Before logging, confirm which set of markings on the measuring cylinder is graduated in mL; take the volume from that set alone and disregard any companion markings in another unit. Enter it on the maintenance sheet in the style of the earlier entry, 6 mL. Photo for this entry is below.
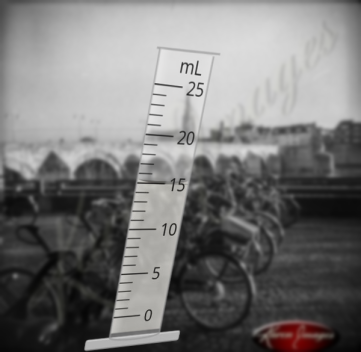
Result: 15 mL
